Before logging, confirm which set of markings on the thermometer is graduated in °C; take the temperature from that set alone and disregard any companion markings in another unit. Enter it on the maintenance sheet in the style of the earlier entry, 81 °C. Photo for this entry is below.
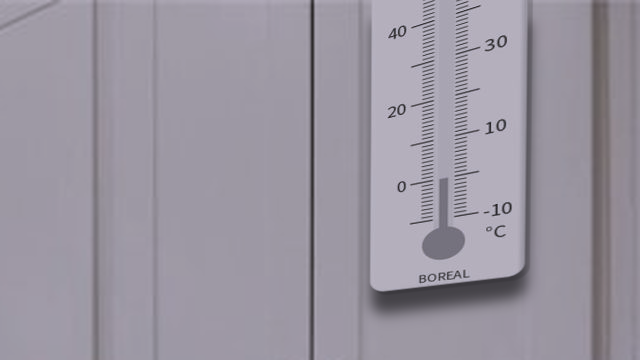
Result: 0 °C
